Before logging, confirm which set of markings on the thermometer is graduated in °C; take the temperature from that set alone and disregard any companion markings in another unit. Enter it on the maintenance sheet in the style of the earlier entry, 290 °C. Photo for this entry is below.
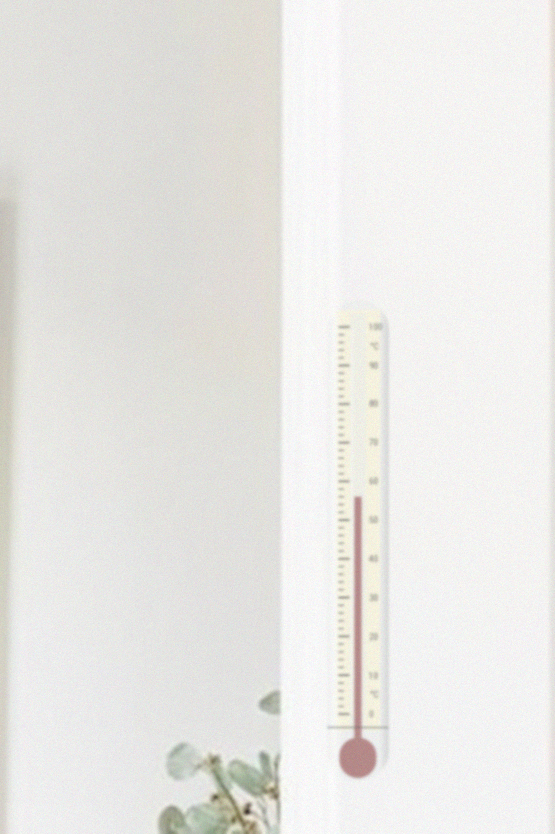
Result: 56 °C
